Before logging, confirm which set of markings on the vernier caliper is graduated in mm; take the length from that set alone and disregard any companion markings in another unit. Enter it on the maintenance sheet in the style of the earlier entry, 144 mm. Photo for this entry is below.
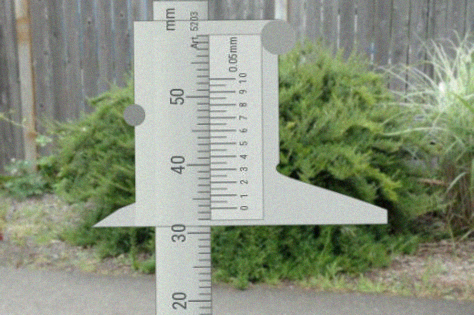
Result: 33.6 mm
